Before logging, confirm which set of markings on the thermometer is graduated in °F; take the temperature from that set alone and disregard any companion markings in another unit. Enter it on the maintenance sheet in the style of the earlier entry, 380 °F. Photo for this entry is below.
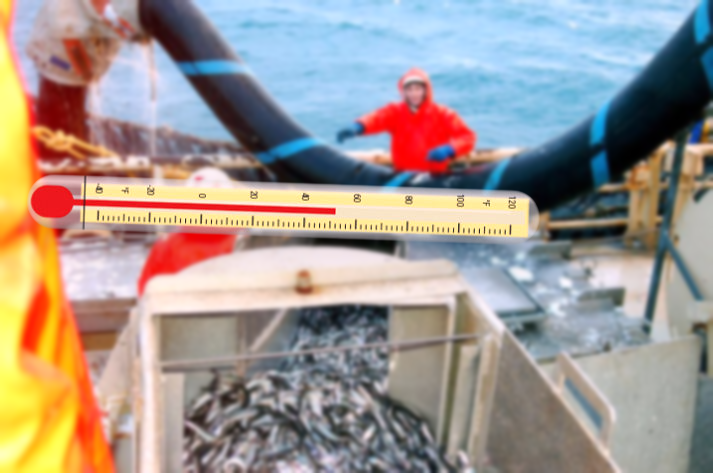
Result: 52 °F
